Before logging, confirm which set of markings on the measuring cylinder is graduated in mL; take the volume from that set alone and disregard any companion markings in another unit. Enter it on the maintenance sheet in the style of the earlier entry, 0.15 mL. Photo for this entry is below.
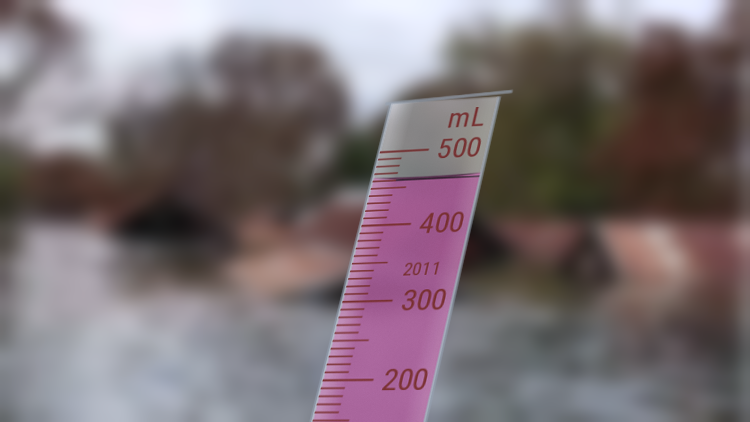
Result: 460 mL
